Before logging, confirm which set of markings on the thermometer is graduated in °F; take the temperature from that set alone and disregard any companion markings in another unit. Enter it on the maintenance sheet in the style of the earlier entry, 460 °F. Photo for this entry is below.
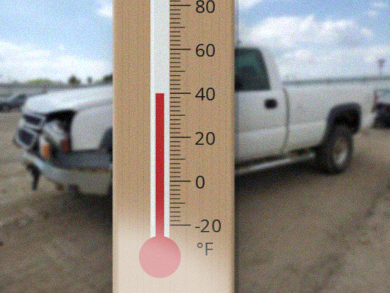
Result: 40 °F
